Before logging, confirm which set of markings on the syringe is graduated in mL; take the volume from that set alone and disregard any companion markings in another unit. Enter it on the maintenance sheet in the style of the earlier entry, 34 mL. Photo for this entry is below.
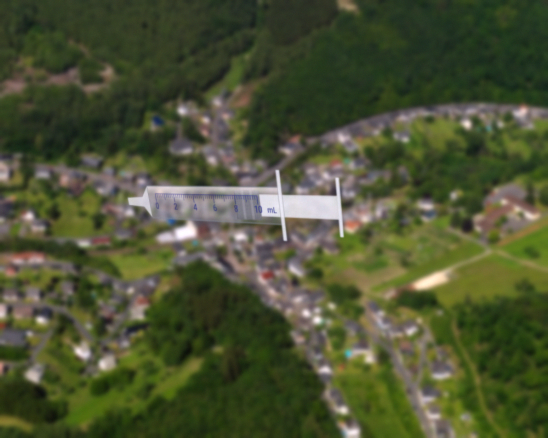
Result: 8 mL
